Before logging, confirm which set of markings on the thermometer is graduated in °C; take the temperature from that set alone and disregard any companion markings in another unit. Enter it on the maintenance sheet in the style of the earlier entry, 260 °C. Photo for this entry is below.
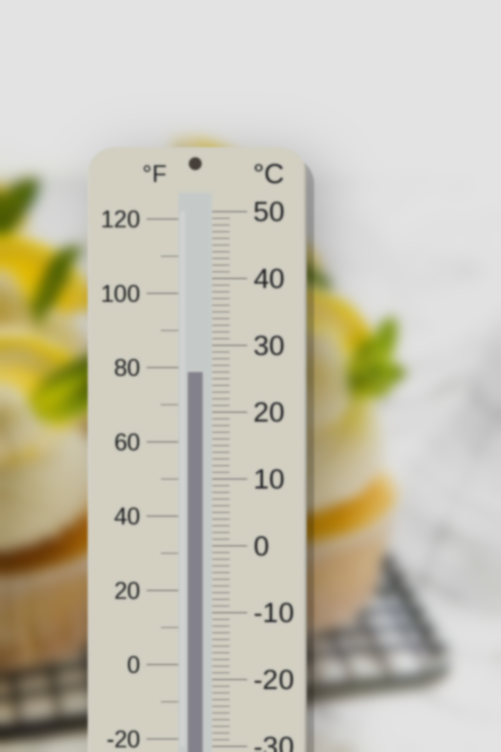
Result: 26 °C
